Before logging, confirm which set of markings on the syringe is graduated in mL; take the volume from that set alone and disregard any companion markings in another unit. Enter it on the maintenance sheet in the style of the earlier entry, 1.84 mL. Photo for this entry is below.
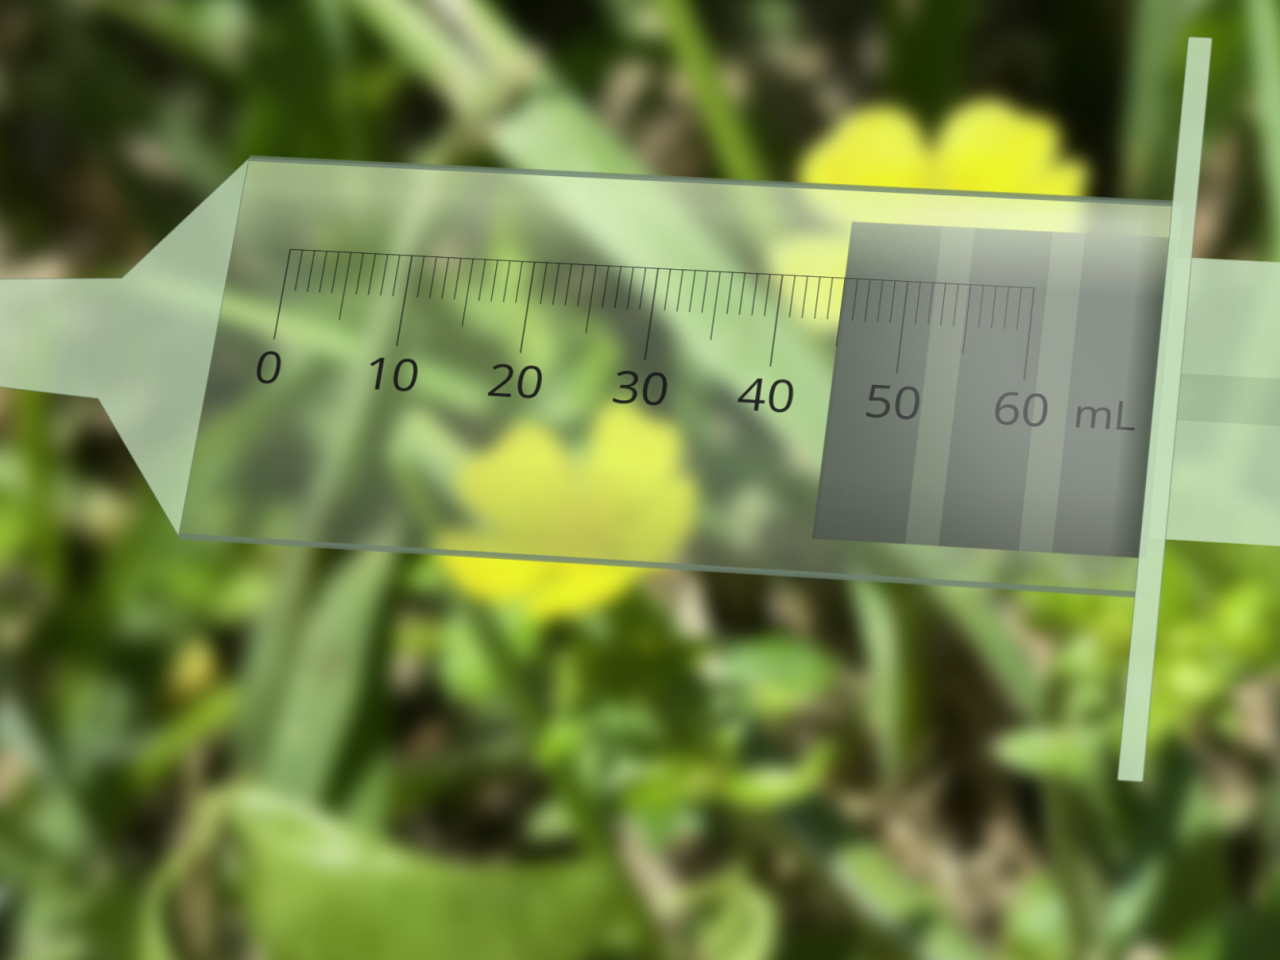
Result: 45 mL
